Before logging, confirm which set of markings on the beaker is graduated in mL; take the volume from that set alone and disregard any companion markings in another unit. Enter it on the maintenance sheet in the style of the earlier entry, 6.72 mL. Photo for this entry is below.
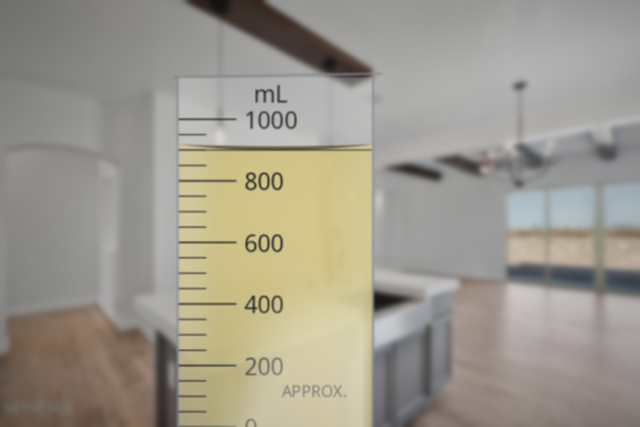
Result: 900 mL
